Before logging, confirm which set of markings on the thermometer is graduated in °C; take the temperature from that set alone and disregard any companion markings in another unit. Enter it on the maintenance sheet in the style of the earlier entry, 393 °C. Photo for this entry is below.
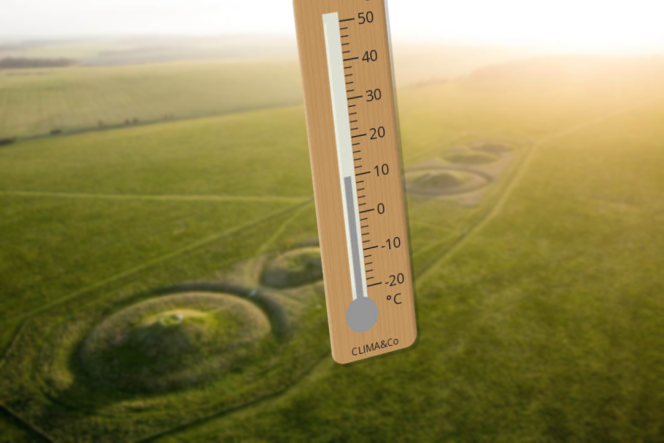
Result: 10 °C
